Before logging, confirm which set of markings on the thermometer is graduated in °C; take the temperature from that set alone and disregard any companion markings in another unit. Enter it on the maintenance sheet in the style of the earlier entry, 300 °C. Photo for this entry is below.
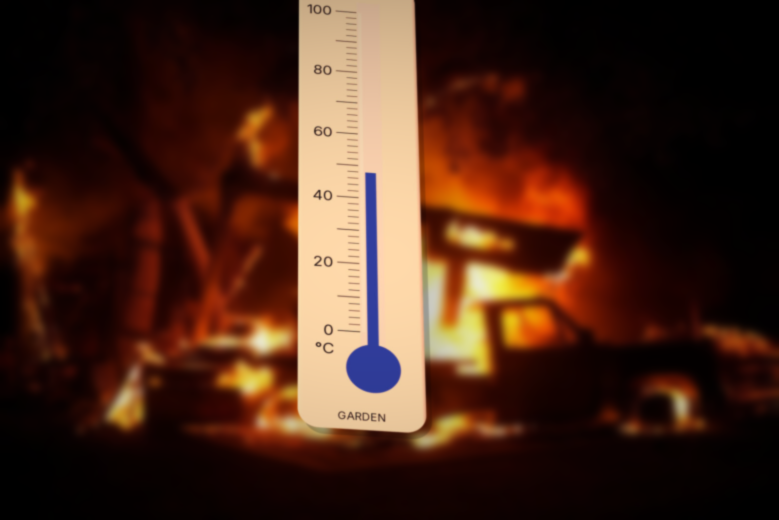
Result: 48 °C
